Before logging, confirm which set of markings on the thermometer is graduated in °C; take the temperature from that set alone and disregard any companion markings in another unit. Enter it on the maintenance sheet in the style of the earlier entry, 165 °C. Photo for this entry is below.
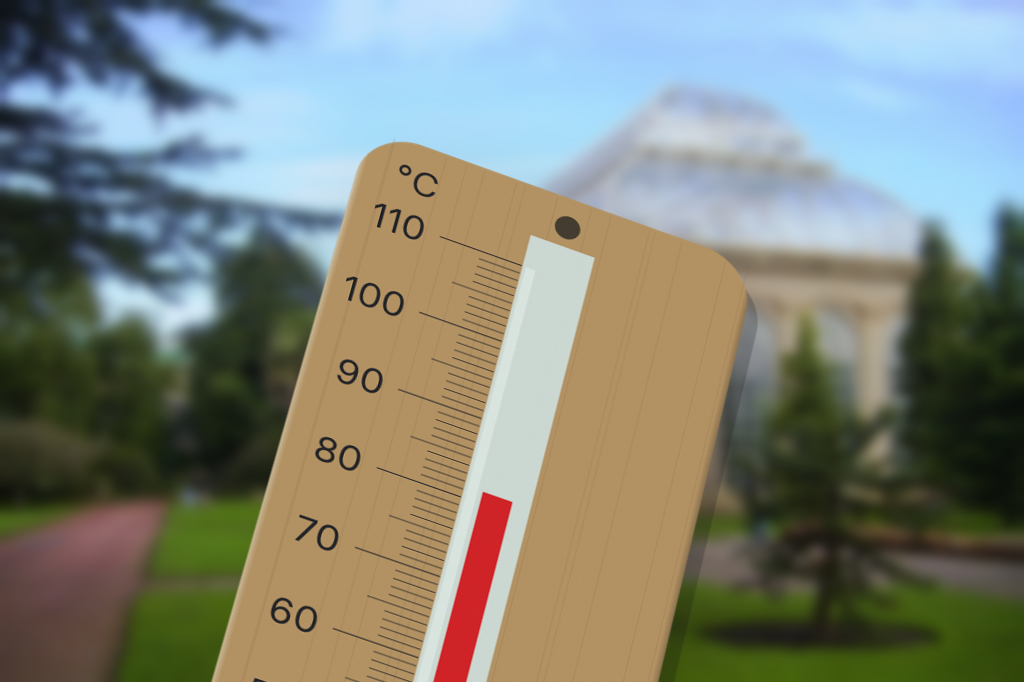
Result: 81.5 °C
